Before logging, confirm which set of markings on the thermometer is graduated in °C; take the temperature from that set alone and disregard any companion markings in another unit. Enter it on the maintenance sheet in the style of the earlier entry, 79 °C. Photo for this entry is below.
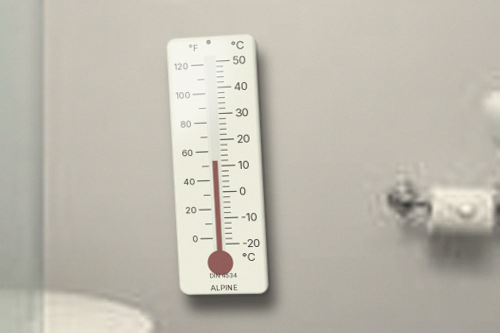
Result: 12 °C
